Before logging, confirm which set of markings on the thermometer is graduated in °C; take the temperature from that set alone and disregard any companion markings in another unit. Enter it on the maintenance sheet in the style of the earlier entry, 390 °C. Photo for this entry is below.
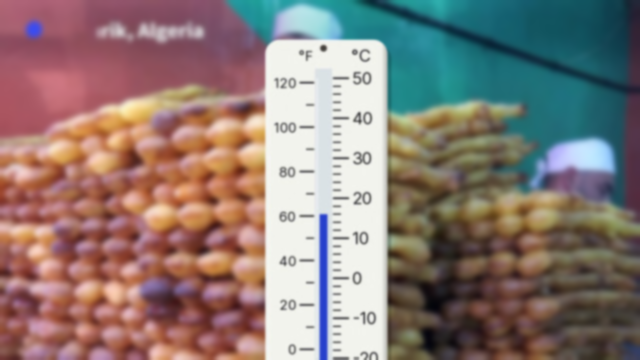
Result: 16 °C
